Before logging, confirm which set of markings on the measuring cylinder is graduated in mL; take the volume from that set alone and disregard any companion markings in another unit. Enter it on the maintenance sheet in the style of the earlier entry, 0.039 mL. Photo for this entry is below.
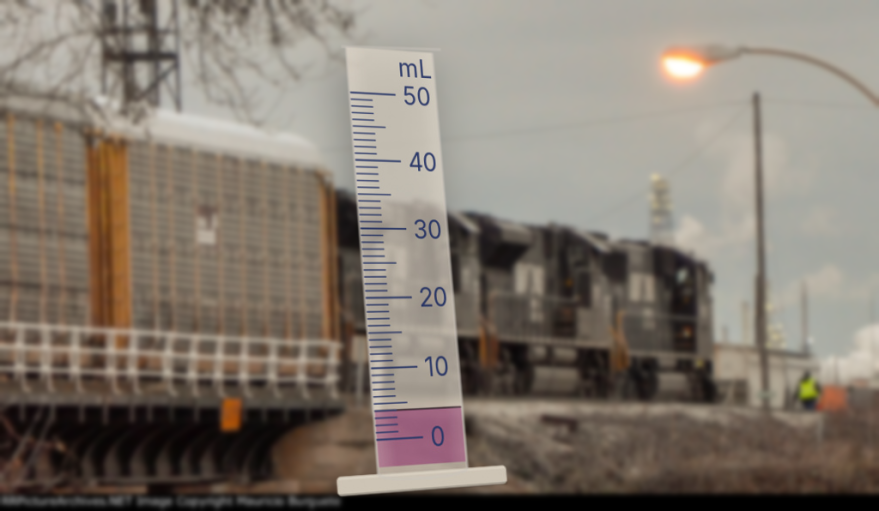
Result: 4 mL
